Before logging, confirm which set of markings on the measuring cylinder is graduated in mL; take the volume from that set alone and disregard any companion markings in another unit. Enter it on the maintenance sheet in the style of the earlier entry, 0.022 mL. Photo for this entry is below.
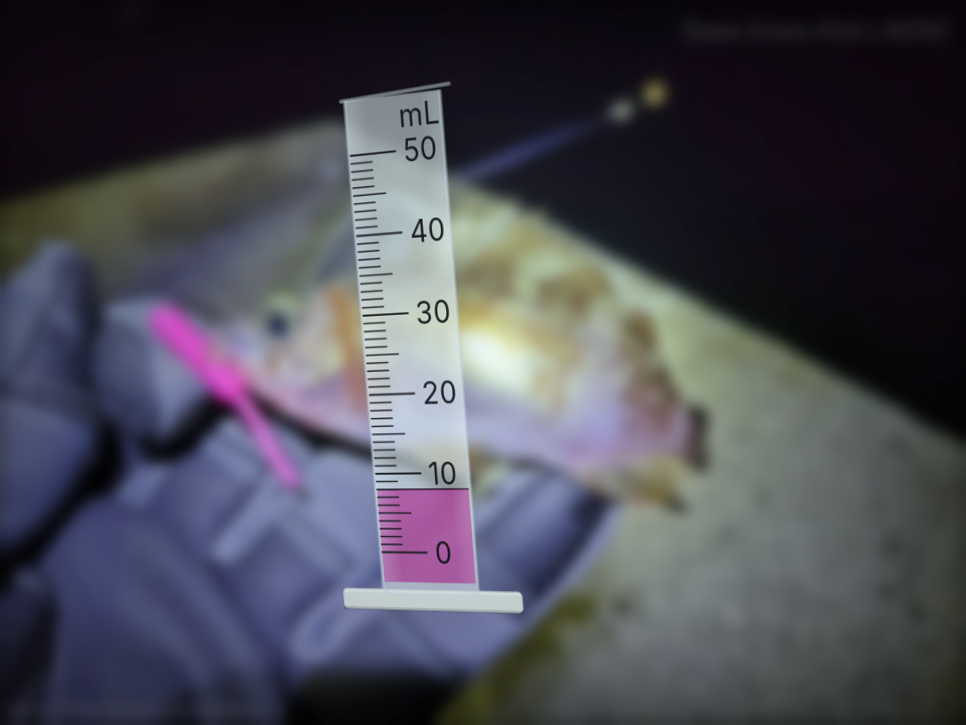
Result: 8 mL
